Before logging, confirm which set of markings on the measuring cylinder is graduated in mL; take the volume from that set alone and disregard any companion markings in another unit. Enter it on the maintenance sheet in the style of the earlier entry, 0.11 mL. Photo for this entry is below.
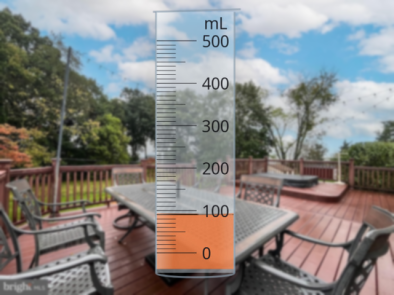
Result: 90 mL
